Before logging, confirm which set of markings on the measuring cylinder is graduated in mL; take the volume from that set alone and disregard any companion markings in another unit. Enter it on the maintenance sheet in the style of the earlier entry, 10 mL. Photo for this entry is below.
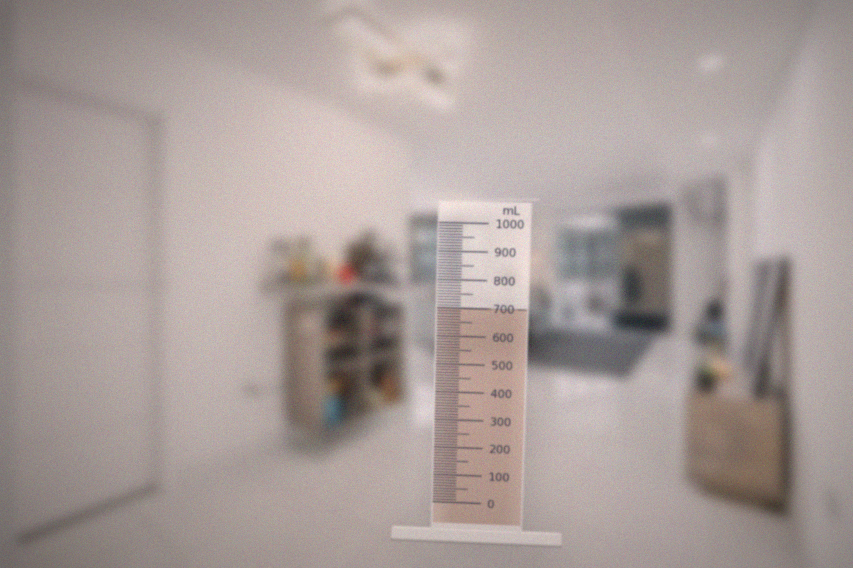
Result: 700 mL
